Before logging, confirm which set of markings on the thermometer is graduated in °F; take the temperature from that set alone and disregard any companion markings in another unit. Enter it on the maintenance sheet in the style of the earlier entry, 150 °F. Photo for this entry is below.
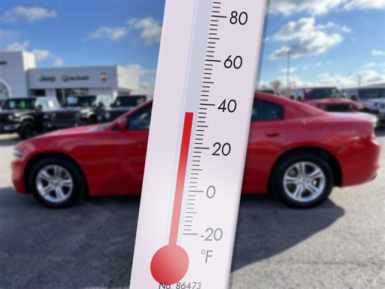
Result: 36 °F
